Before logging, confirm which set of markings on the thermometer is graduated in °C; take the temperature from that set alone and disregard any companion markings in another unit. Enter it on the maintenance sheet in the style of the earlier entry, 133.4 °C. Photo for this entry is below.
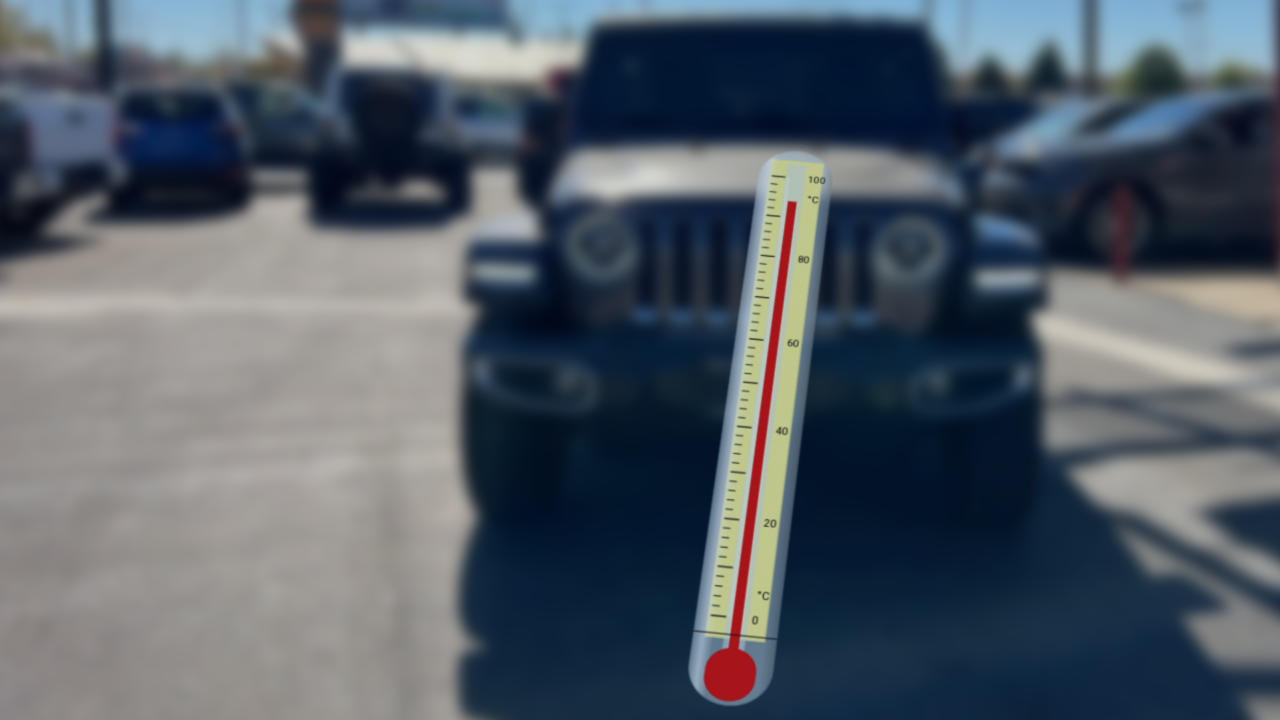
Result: 94 °C
